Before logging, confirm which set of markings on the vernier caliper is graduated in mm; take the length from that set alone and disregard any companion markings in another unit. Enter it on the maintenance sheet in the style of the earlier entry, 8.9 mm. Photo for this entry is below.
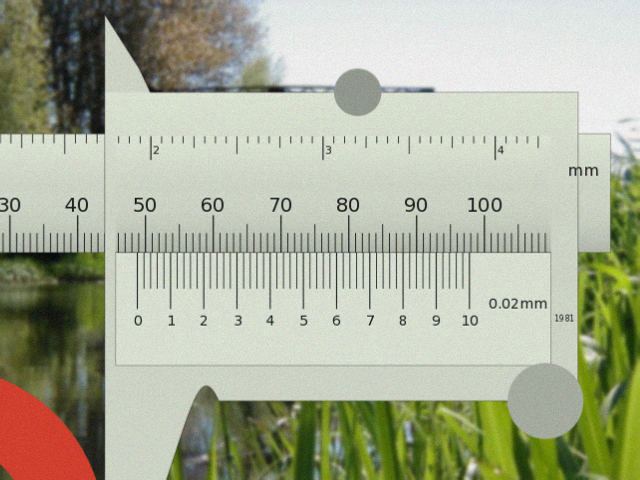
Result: 48.8 mm
